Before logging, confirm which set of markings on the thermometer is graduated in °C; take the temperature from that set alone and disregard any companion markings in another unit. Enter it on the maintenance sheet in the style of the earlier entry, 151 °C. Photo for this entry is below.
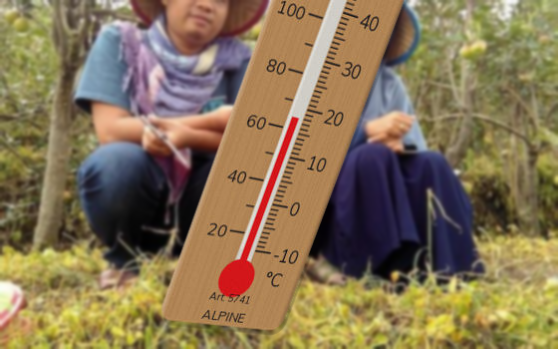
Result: 18 °C
